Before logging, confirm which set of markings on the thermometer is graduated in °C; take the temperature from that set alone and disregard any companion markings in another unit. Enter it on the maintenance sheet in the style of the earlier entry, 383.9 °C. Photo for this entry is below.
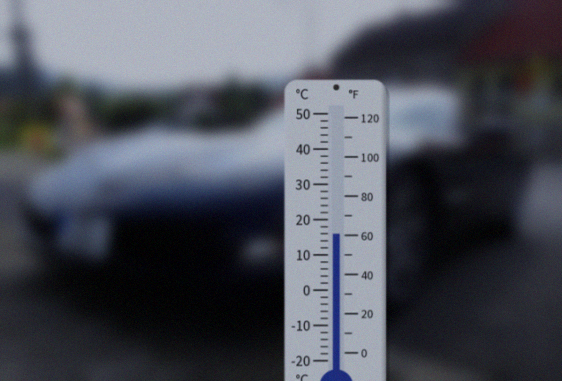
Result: 16 °C
